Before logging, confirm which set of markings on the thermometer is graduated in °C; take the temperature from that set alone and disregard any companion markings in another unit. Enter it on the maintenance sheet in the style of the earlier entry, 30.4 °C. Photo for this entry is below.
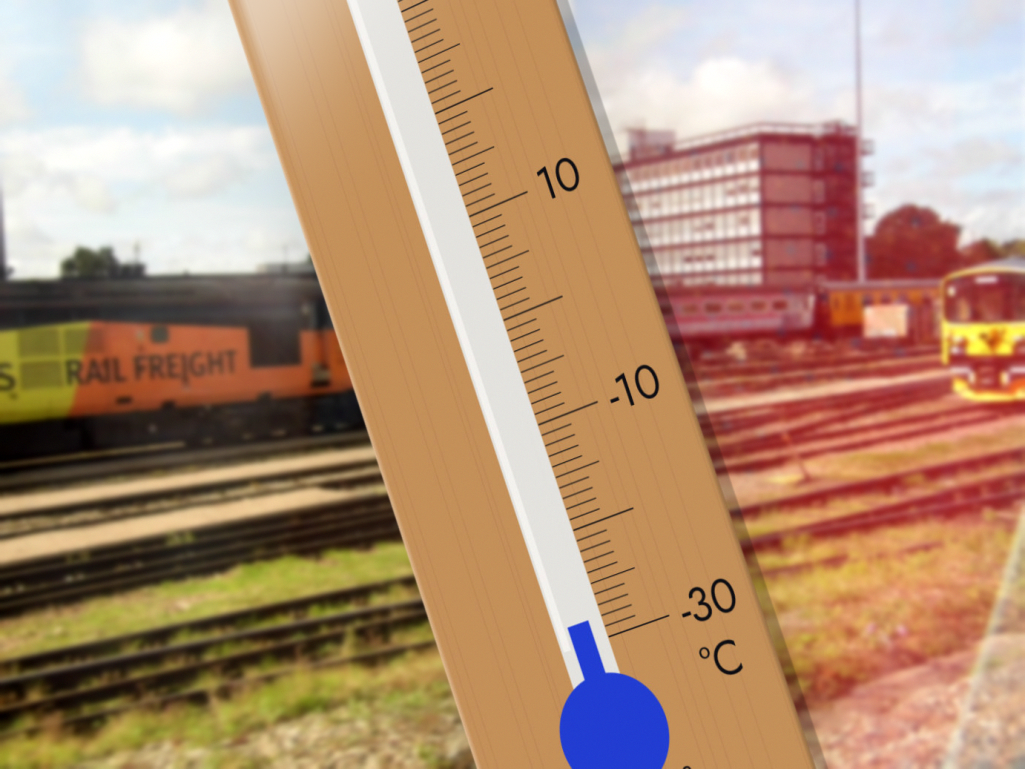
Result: -28 °C
